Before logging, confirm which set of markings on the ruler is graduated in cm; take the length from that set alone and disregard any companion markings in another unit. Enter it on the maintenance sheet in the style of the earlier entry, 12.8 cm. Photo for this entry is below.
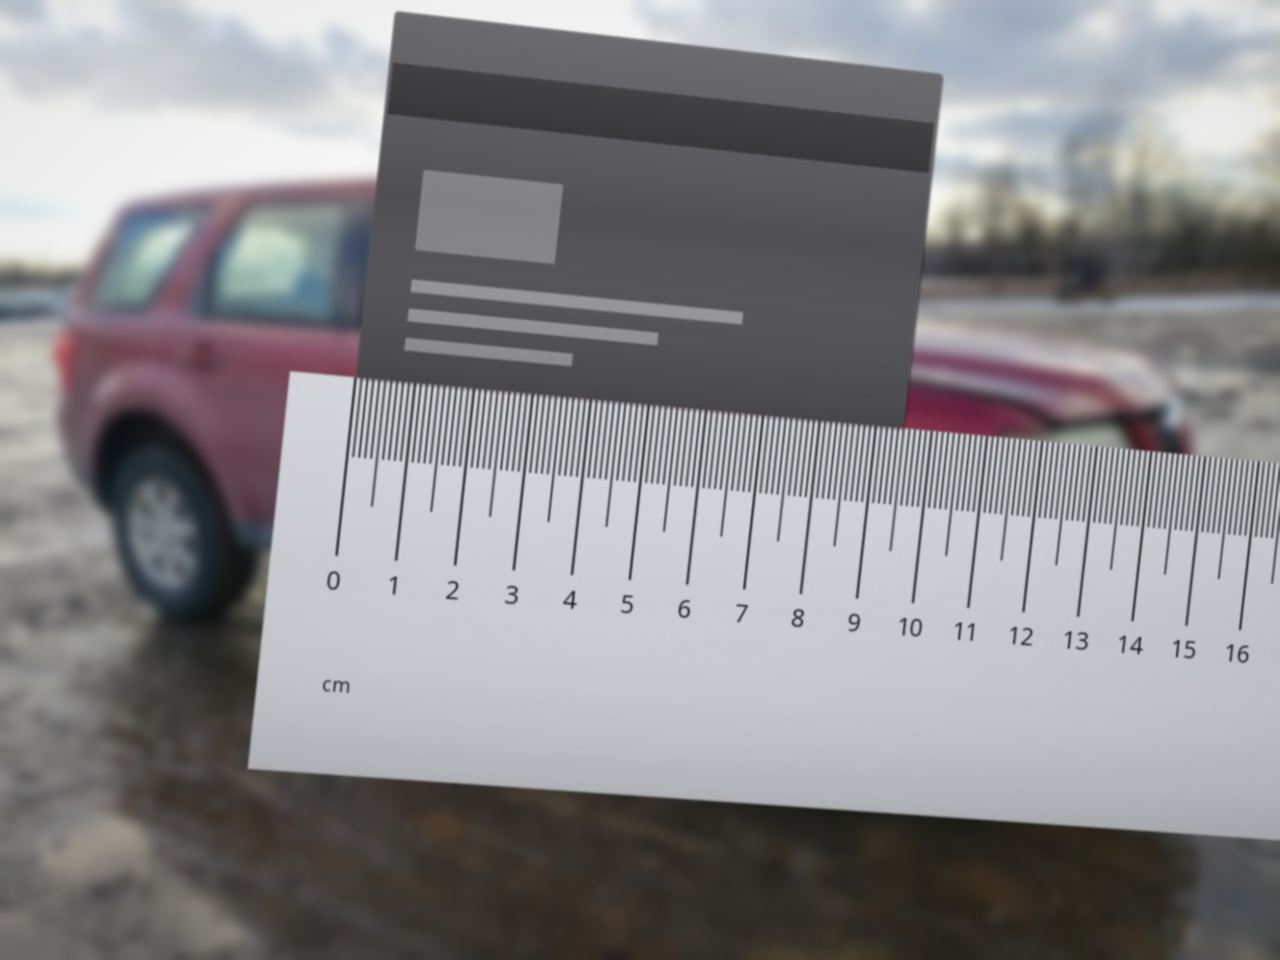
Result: 9.5 cm
